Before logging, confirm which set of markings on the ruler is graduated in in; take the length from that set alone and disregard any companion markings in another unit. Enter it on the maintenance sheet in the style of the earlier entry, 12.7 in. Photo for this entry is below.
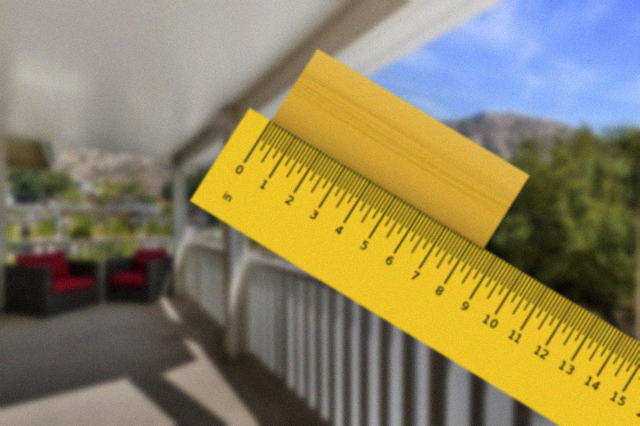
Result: 8.5 in
